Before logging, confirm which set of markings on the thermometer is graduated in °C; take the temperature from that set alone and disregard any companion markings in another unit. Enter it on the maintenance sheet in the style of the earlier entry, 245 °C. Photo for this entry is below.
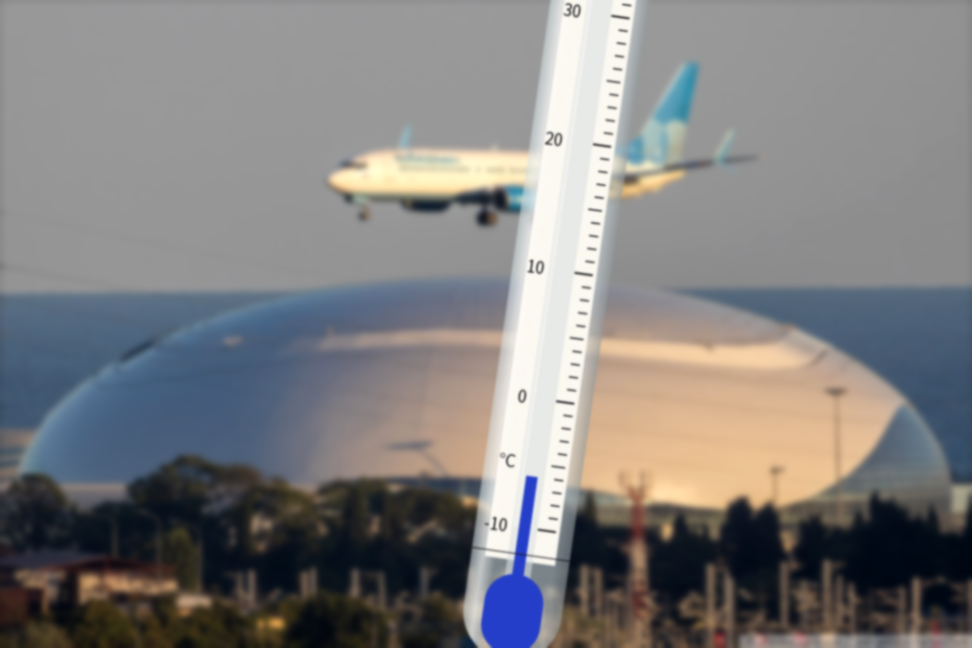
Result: -6 °C
